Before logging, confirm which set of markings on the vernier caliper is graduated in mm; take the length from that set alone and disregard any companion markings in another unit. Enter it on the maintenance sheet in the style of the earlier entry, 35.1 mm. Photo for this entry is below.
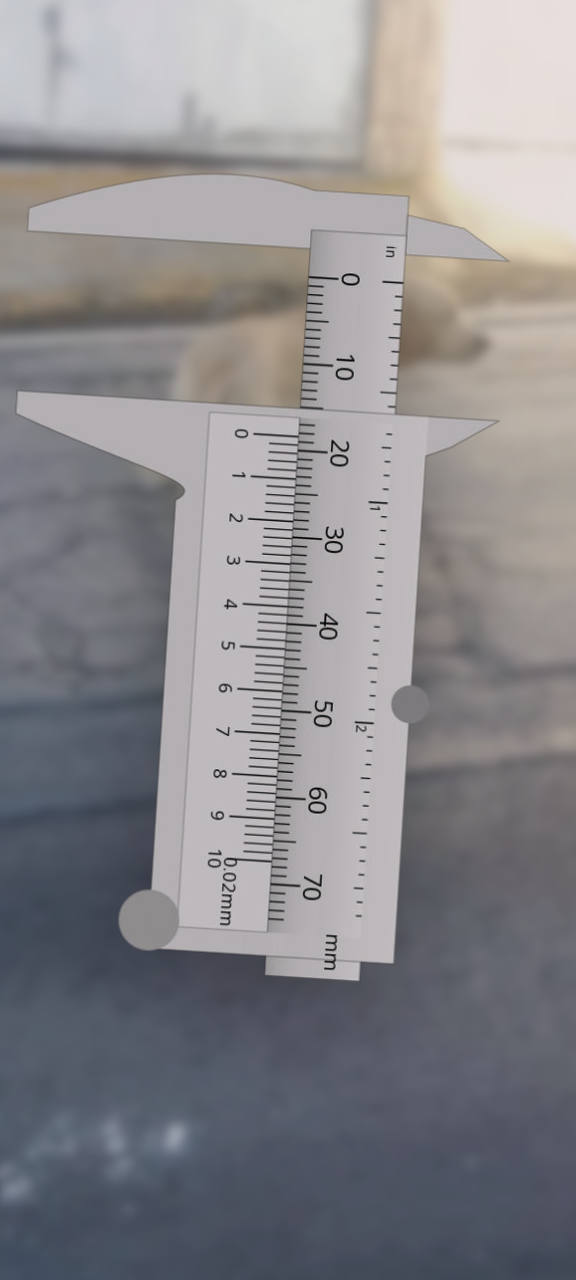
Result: 18.4 mm
